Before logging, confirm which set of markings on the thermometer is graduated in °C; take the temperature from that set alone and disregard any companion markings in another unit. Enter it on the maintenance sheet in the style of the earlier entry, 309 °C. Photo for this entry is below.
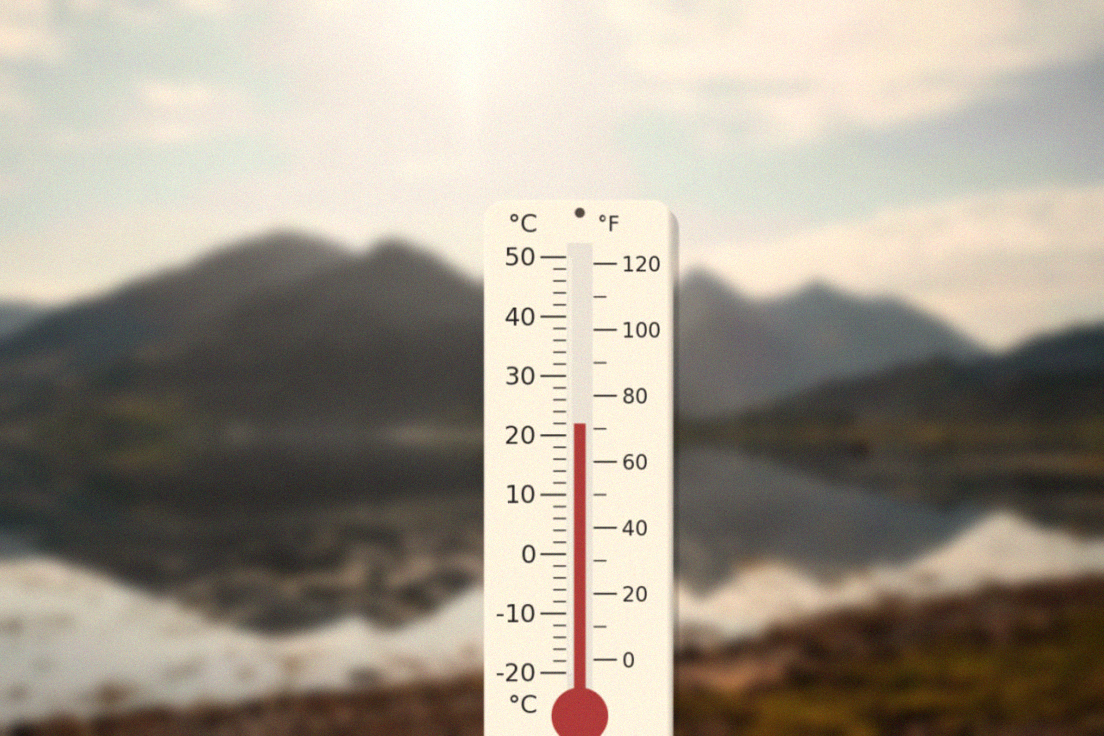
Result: 22 °C
